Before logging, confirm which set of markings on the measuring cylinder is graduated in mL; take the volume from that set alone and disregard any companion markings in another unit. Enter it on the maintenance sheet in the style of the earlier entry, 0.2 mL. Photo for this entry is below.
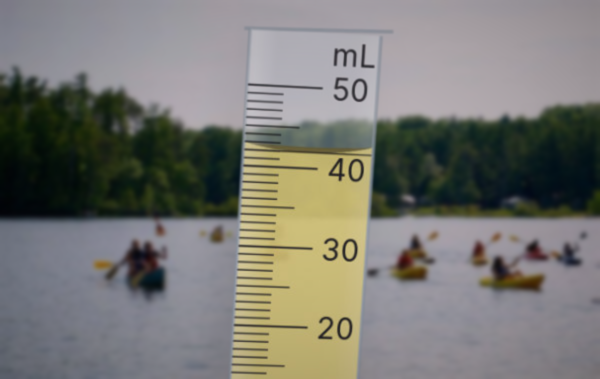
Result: 42 mL
